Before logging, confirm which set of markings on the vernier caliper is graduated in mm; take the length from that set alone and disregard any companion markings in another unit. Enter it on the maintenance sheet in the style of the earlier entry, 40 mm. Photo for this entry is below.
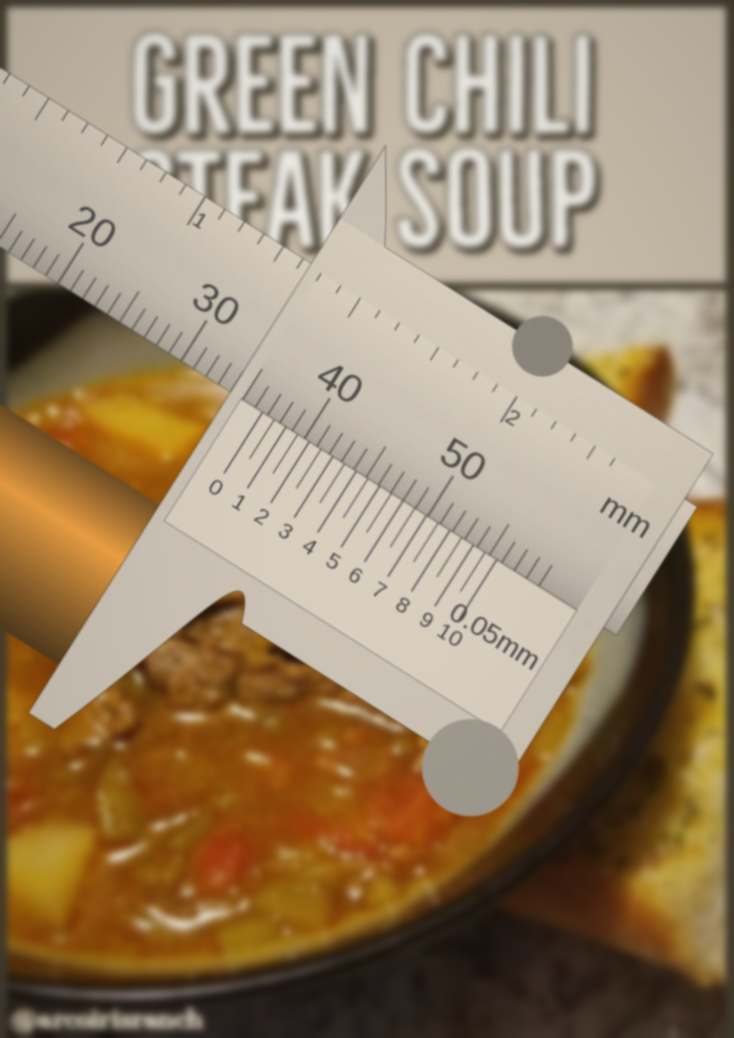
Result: 36.6 mm
